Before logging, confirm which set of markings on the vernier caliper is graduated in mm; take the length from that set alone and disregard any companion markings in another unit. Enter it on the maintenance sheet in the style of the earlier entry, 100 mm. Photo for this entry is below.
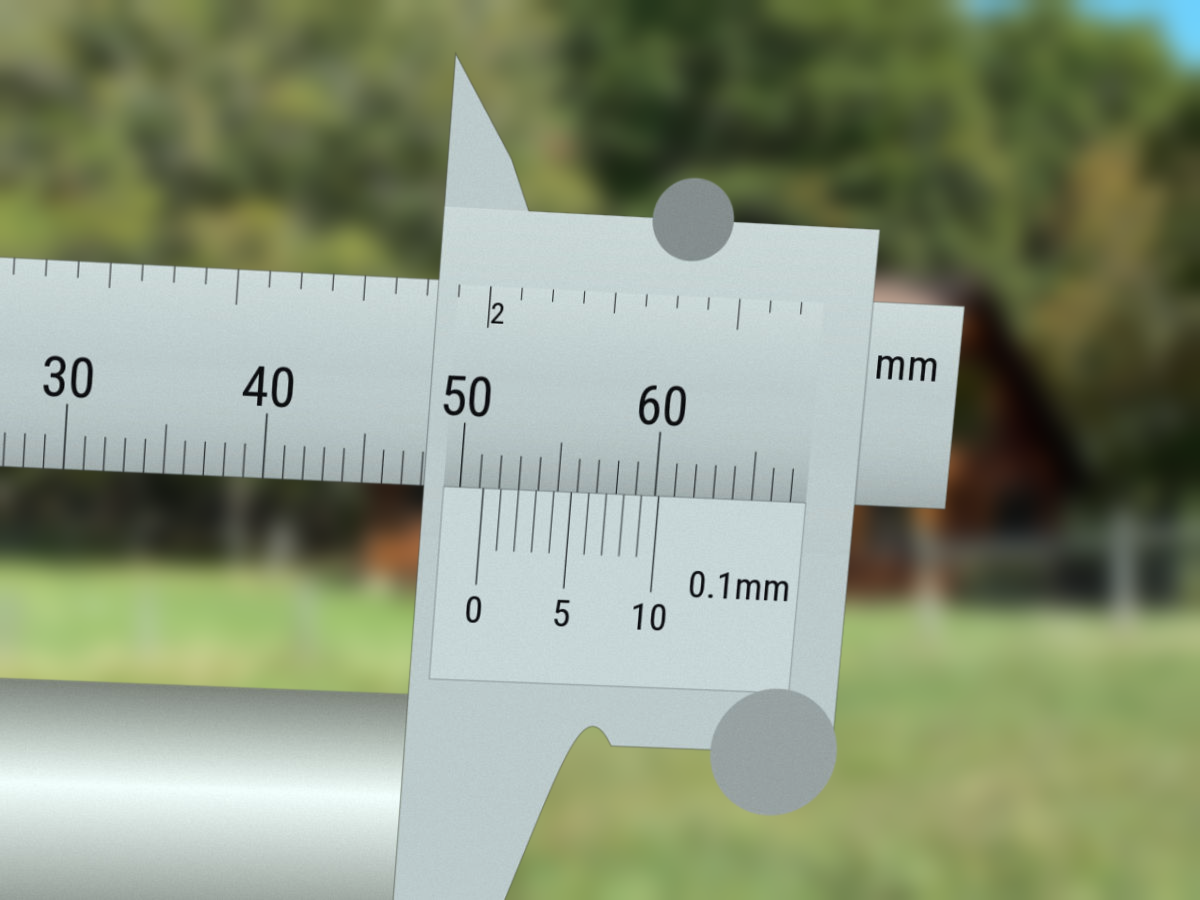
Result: 51.2 mm
